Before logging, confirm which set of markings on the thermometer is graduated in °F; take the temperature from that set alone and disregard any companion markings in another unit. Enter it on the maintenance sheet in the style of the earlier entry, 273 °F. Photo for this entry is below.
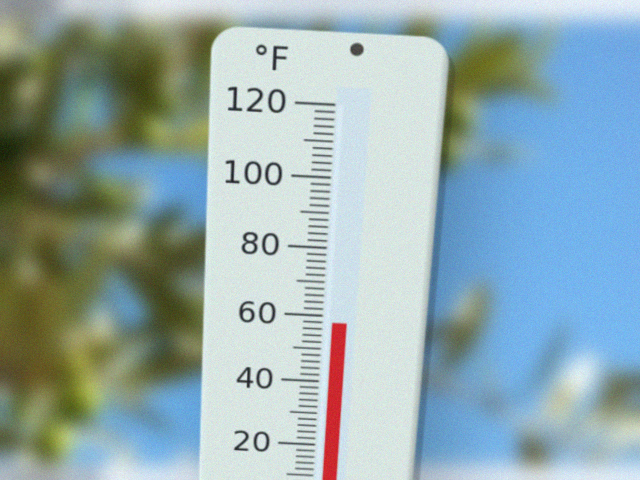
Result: 58 °F
